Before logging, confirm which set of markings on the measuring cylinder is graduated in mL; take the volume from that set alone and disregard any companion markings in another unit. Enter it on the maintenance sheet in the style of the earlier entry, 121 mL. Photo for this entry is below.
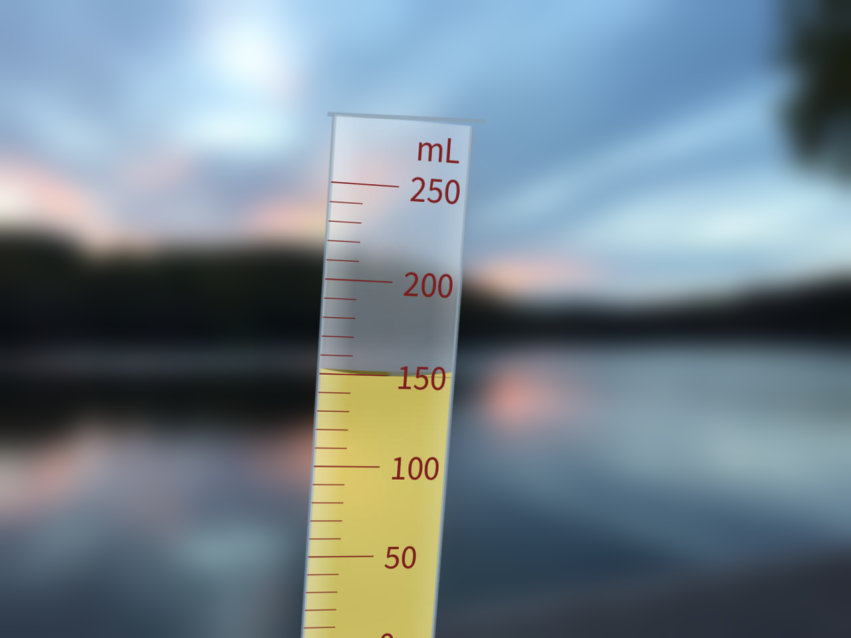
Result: 150 mL
